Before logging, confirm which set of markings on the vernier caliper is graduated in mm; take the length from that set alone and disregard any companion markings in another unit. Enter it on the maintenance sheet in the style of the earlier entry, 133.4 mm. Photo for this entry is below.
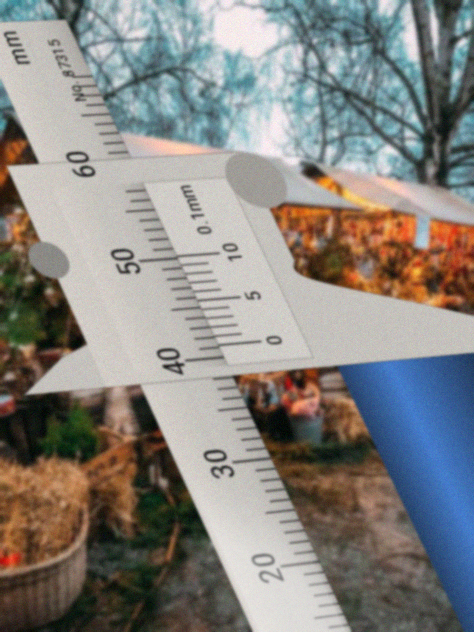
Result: 41.2 mm
